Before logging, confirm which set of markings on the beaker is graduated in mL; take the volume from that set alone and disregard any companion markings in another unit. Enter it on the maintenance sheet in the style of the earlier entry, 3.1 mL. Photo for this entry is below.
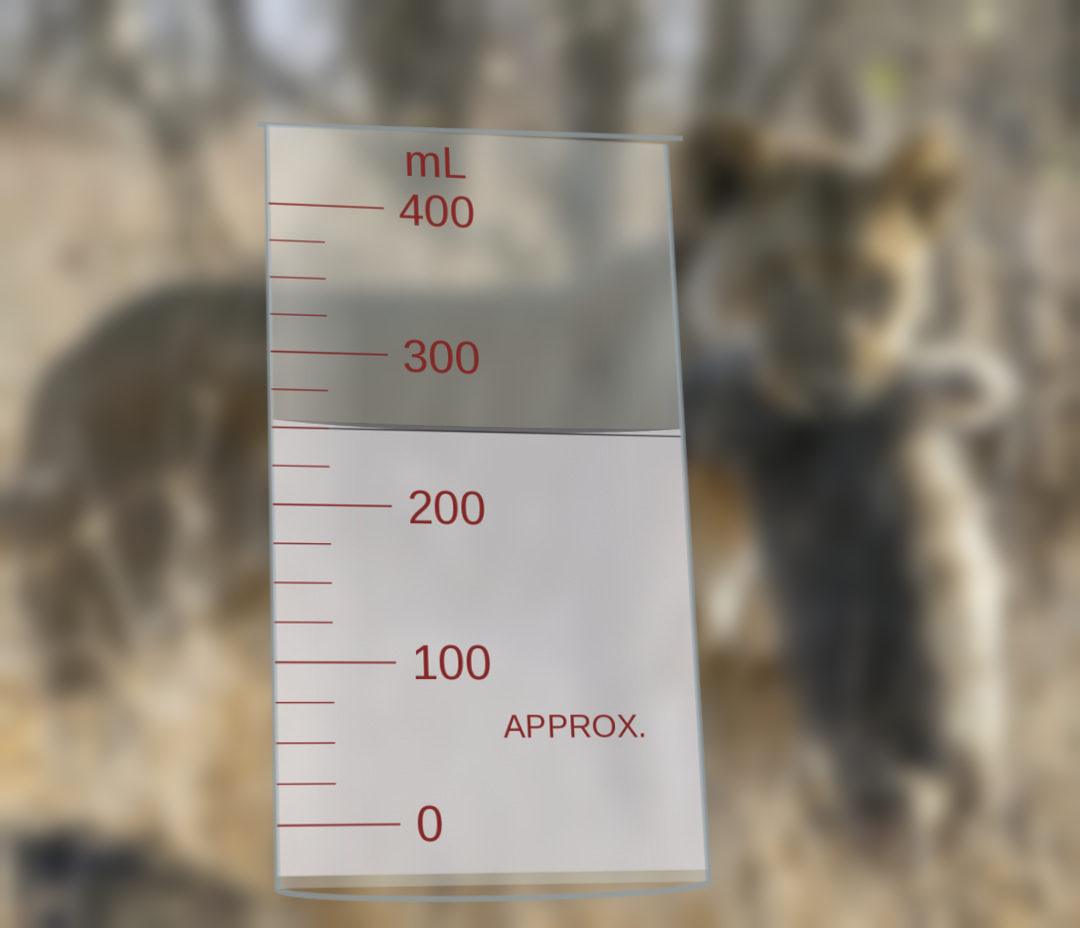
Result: 250 mL
